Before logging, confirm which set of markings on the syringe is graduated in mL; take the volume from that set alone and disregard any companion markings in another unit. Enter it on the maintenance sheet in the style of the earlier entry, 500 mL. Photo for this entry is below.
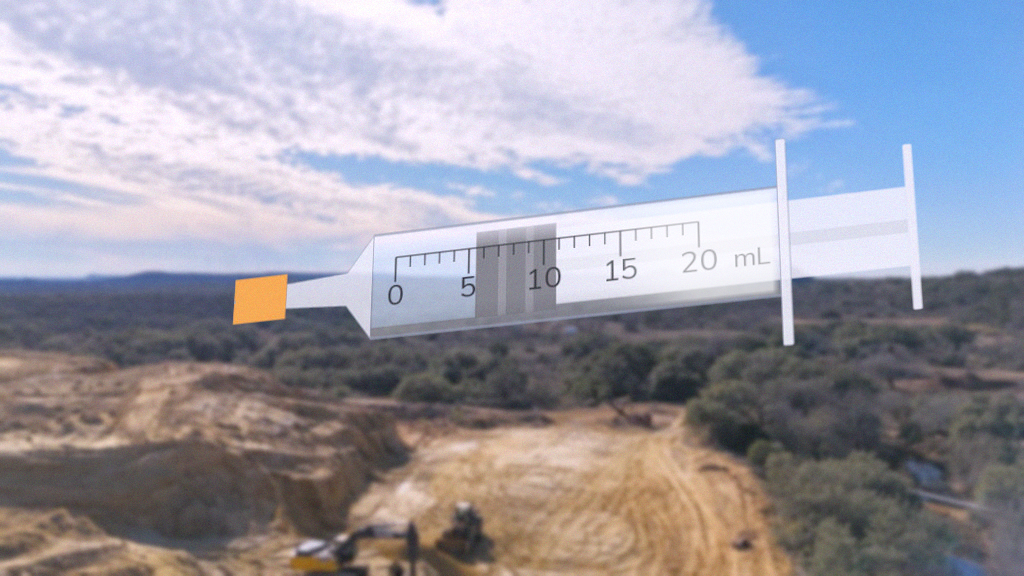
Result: 5.5 mL
